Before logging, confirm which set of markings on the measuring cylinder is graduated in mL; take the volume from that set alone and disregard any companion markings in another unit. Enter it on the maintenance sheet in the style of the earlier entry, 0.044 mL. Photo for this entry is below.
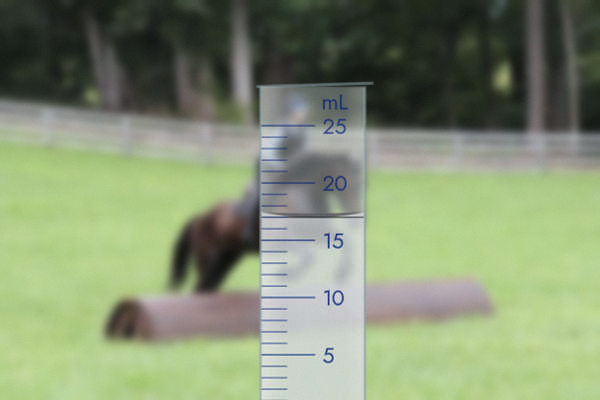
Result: 17 mL
